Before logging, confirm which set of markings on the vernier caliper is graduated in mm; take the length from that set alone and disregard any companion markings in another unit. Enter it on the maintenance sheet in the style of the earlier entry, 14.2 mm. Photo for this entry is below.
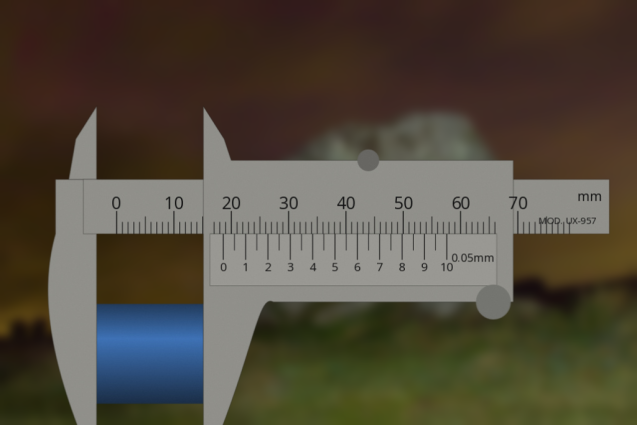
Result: 18.6 mm
